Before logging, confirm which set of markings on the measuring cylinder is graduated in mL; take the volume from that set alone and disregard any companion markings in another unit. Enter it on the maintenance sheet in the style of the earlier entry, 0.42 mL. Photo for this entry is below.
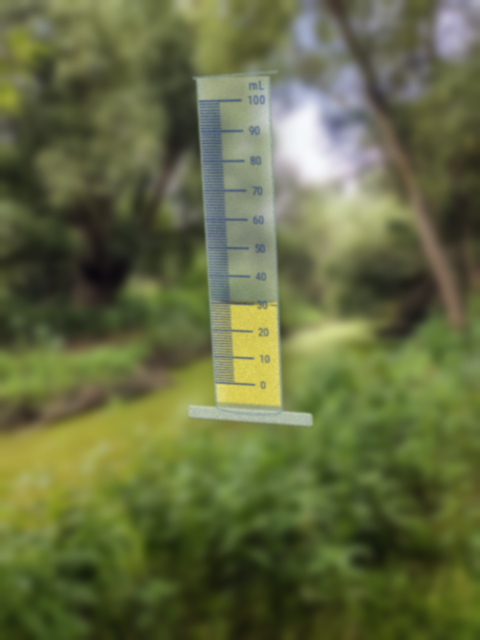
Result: 30 mL
